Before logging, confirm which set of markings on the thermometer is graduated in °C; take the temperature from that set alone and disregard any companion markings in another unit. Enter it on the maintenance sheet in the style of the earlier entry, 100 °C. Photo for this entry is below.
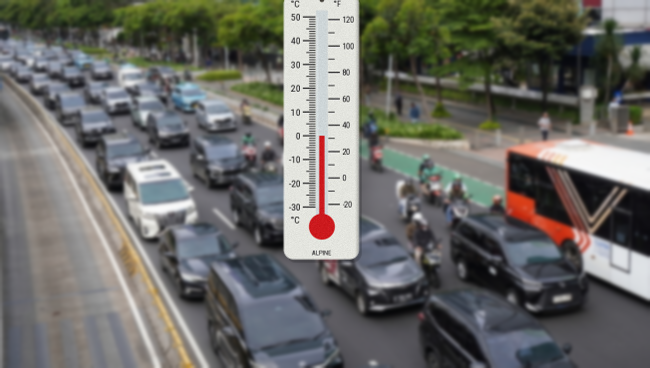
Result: 0 °C
